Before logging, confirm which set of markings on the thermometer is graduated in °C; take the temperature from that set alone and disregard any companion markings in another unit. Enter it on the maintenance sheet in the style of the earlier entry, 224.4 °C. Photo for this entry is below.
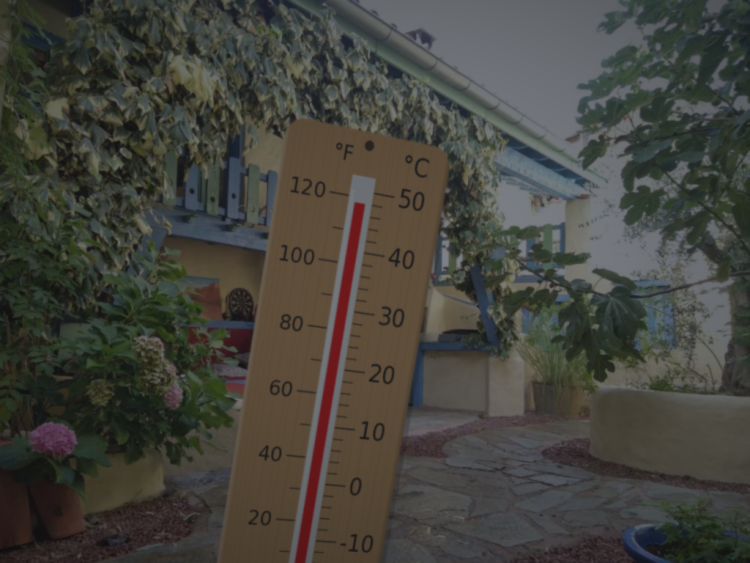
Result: 48 °C
